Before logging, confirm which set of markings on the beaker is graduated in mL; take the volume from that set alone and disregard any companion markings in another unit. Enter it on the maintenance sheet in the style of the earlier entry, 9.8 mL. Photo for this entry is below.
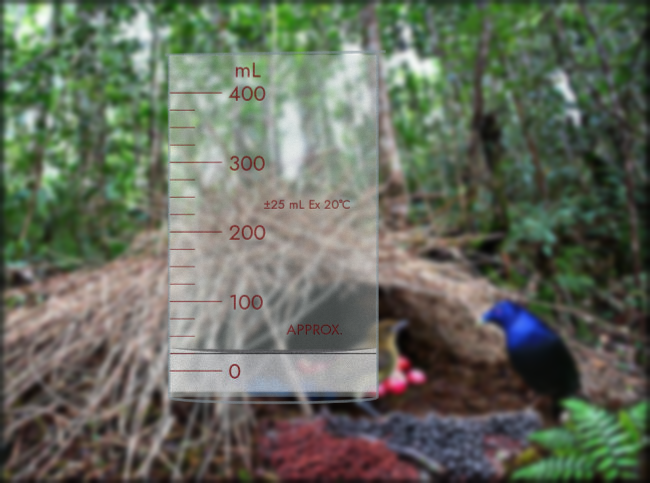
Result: 25 mL
